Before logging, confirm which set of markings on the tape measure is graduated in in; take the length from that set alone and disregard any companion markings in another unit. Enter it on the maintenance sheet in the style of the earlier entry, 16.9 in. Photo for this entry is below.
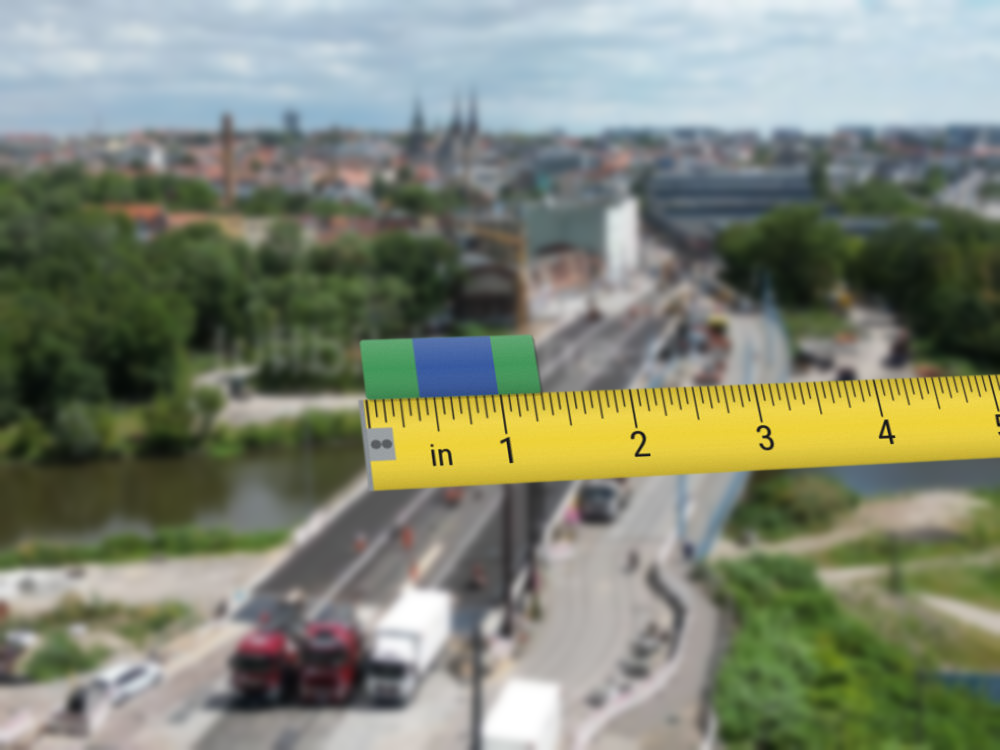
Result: 1.3125 in
